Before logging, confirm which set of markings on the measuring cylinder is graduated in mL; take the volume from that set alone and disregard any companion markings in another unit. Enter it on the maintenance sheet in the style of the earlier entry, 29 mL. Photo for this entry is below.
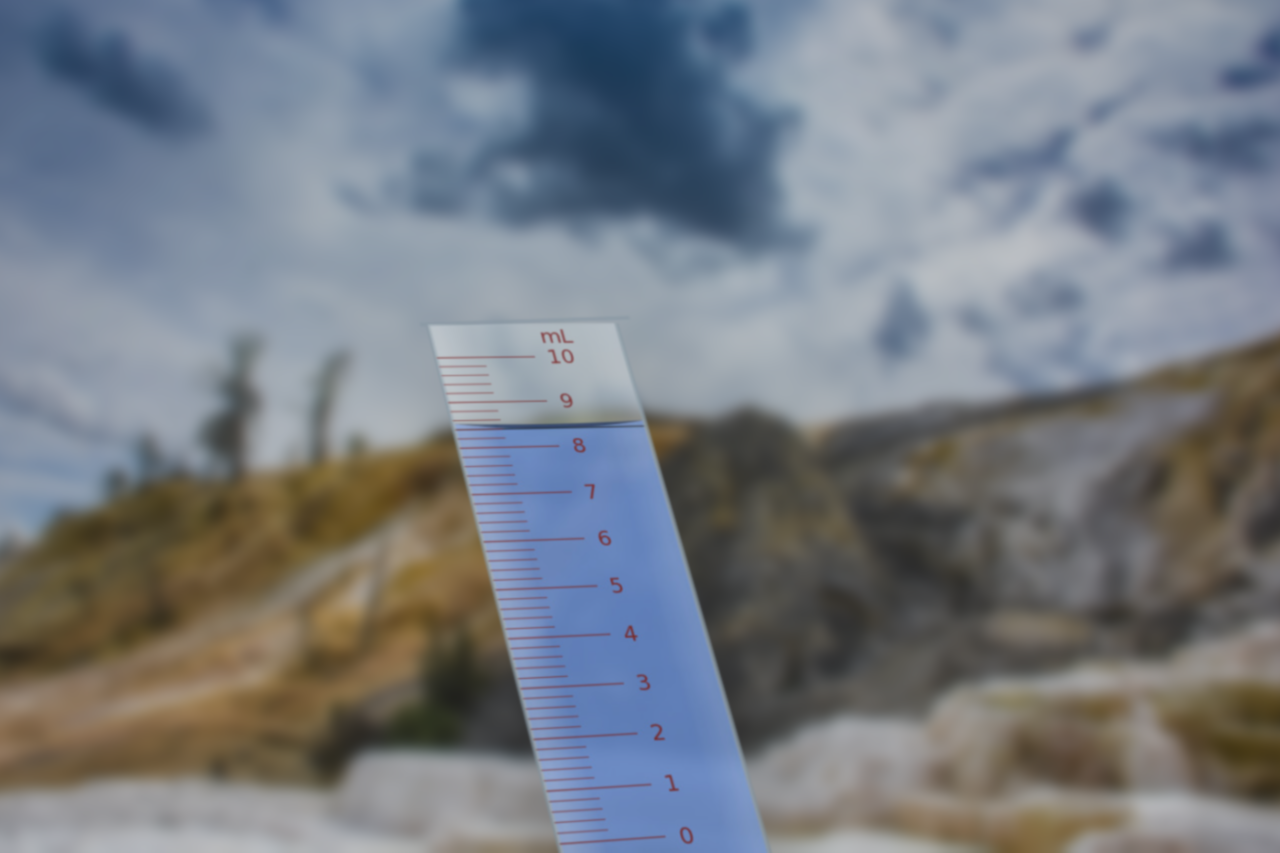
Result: 8.4 mL
